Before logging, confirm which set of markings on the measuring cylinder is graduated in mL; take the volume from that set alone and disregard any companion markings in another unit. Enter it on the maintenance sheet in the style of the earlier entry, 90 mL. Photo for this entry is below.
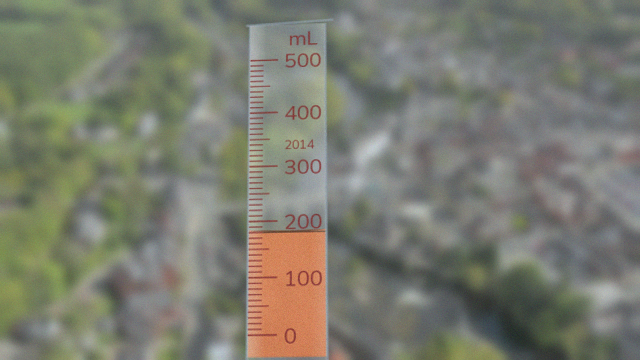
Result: 180 mL
